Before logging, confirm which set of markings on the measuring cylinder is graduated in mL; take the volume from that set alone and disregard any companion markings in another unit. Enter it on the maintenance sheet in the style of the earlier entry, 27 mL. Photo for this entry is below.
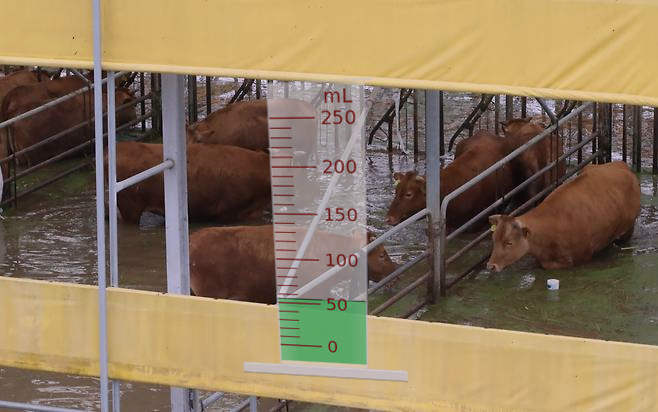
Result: 55 mL
